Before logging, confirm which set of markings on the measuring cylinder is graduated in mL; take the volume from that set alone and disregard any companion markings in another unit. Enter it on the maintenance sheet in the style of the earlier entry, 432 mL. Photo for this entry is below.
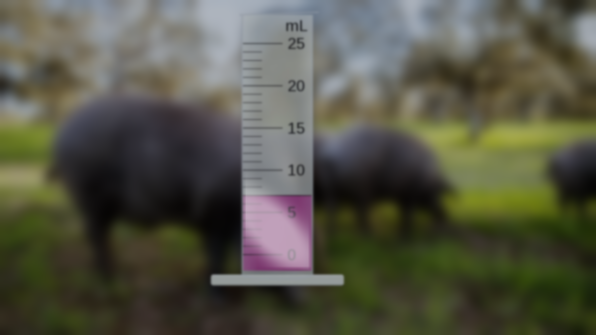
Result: 7 mL
